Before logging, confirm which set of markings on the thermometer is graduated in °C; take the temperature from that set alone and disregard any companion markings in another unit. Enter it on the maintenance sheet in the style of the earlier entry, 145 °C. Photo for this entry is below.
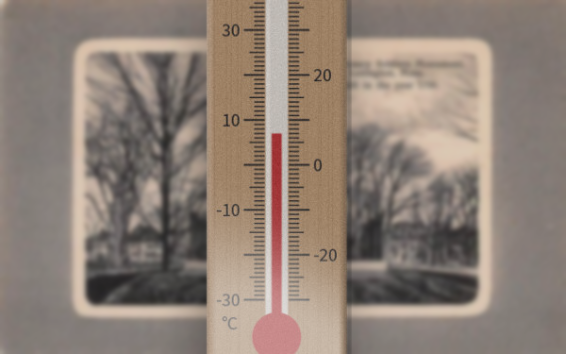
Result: 7 °C
